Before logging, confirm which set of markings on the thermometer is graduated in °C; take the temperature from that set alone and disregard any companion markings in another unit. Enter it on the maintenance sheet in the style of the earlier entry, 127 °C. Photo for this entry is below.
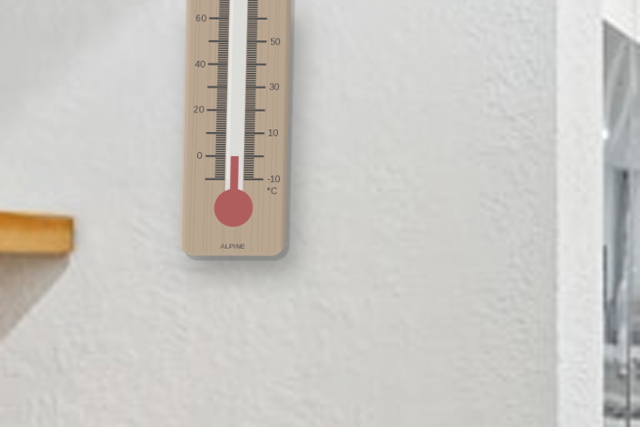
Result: 0 °C
